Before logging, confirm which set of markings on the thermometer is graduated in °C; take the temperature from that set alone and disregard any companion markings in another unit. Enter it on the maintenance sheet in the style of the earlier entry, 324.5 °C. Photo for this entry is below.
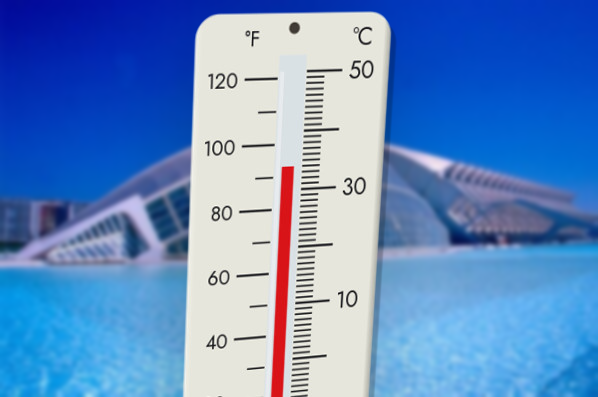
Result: 34 °C
